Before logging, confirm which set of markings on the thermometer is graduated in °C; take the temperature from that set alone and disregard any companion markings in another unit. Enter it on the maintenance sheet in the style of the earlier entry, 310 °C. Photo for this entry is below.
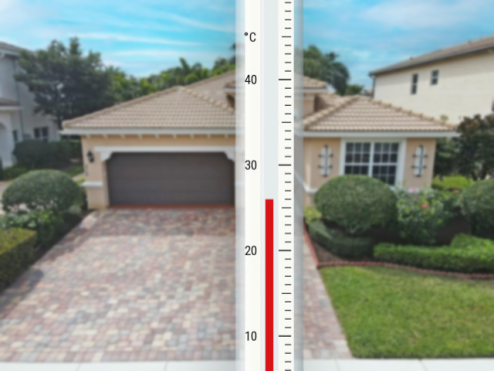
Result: 26 °C
